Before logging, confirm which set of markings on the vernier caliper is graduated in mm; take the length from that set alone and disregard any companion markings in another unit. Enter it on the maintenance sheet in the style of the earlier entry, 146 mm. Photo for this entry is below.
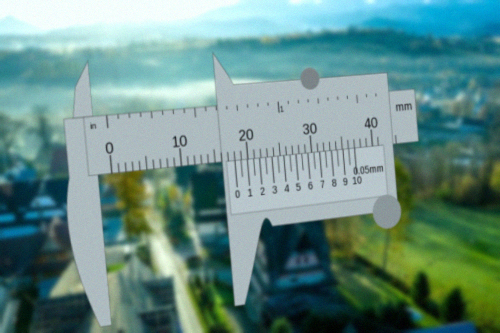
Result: 18.0 mm
